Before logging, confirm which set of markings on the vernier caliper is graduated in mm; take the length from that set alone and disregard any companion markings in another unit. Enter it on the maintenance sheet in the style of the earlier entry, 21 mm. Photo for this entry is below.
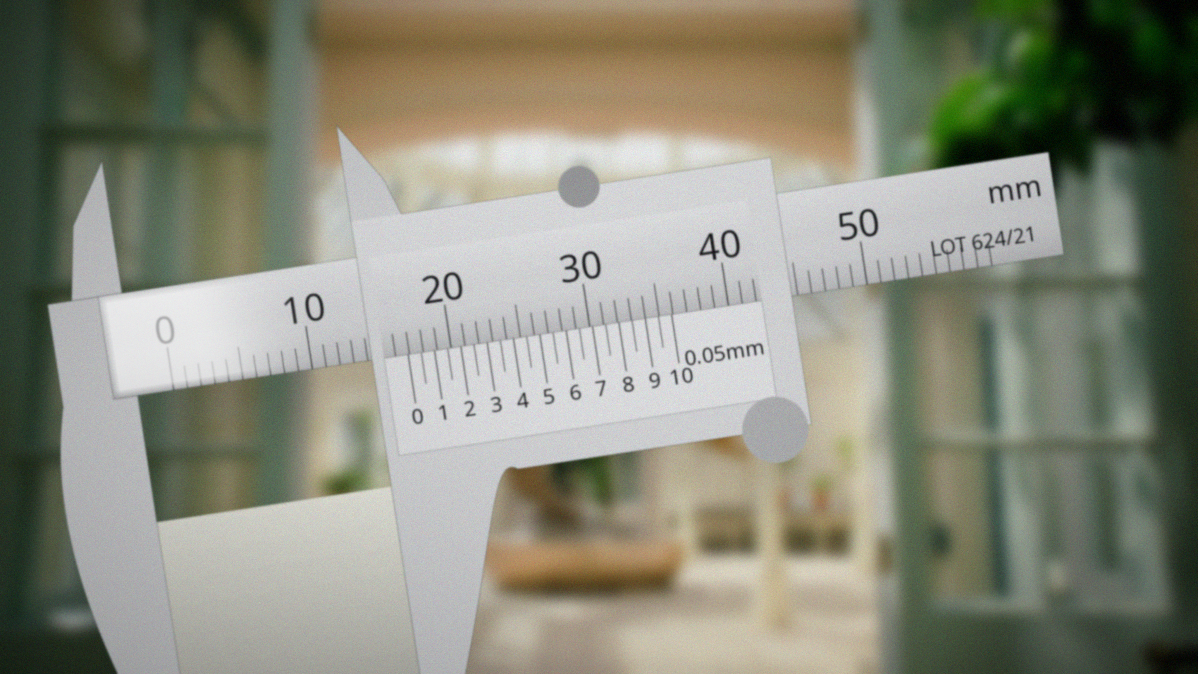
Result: 16.9 mm
